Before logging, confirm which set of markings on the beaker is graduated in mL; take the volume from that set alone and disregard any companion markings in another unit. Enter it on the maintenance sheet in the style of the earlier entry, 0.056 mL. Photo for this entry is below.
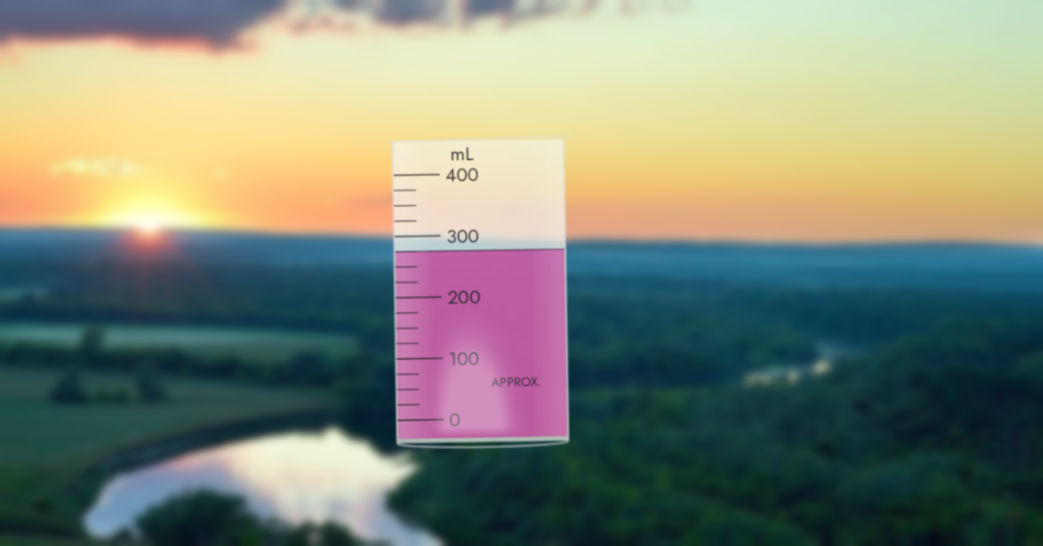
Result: 275 mL
